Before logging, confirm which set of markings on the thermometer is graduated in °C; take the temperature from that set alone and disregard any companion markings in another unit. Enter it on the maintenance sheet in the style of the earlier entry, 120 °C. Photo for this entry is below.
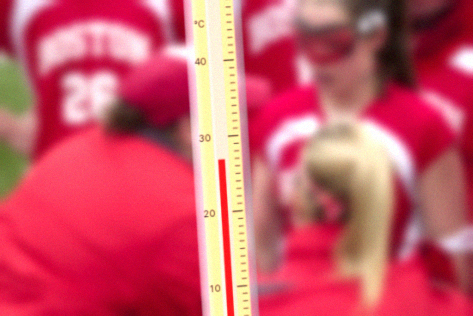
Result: 27 °C
